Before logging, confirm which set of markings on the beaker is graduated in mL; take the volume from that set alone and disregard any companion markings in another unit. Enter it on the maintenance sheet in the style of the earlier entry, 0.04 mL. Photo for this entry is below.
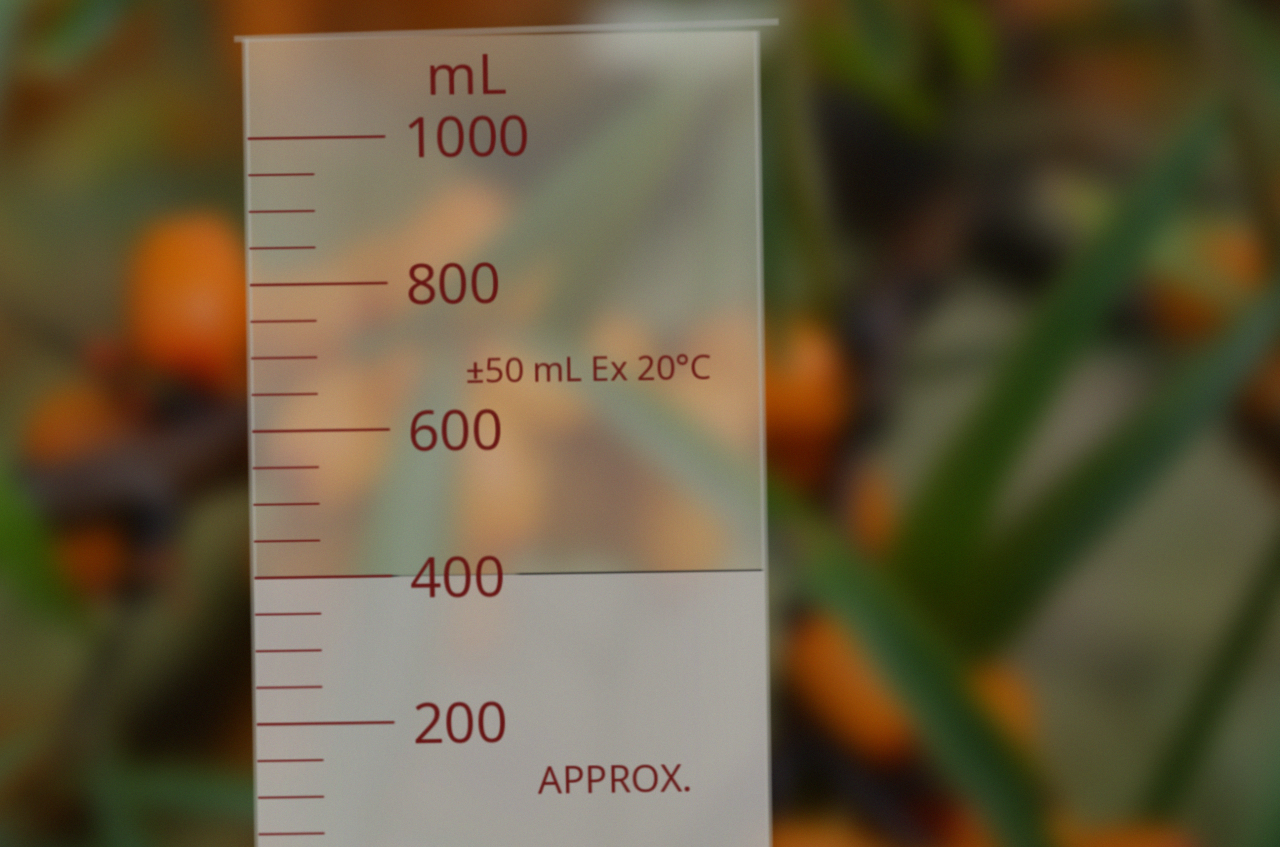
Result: 400 mL
